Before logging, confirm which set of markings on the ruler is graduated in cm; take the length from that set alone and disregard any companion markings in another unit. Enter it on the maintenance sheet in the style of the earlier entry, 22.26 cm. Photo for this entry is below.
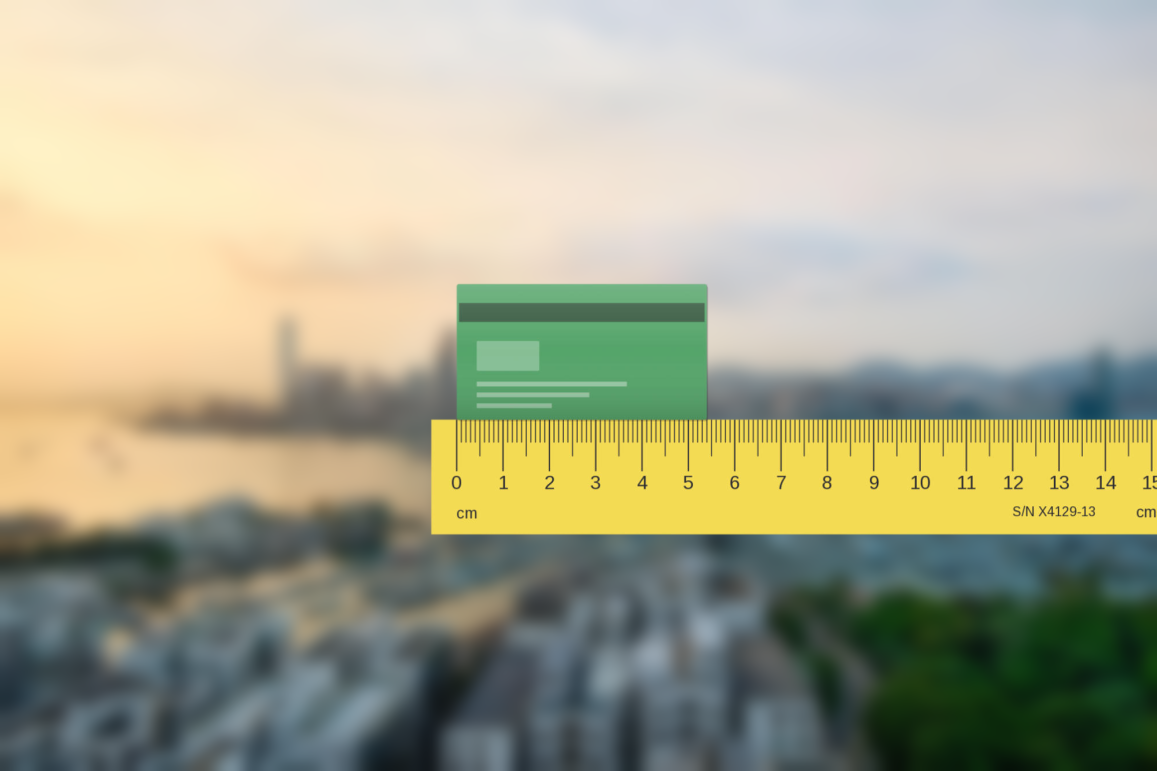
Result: 5.4 cm
